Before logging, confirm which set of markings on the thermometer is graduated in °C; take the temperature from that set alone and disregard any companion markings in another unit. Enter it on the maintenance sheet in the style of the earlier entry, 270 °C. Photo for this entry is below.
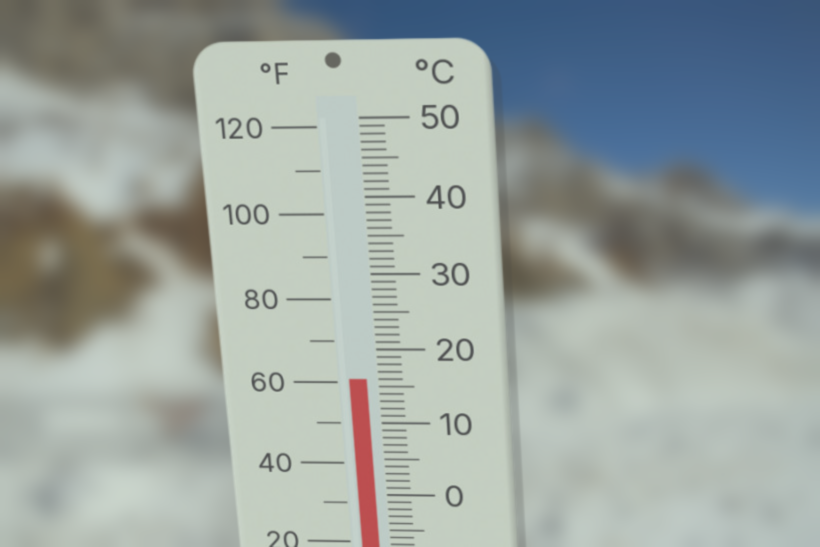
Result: 16 °C
